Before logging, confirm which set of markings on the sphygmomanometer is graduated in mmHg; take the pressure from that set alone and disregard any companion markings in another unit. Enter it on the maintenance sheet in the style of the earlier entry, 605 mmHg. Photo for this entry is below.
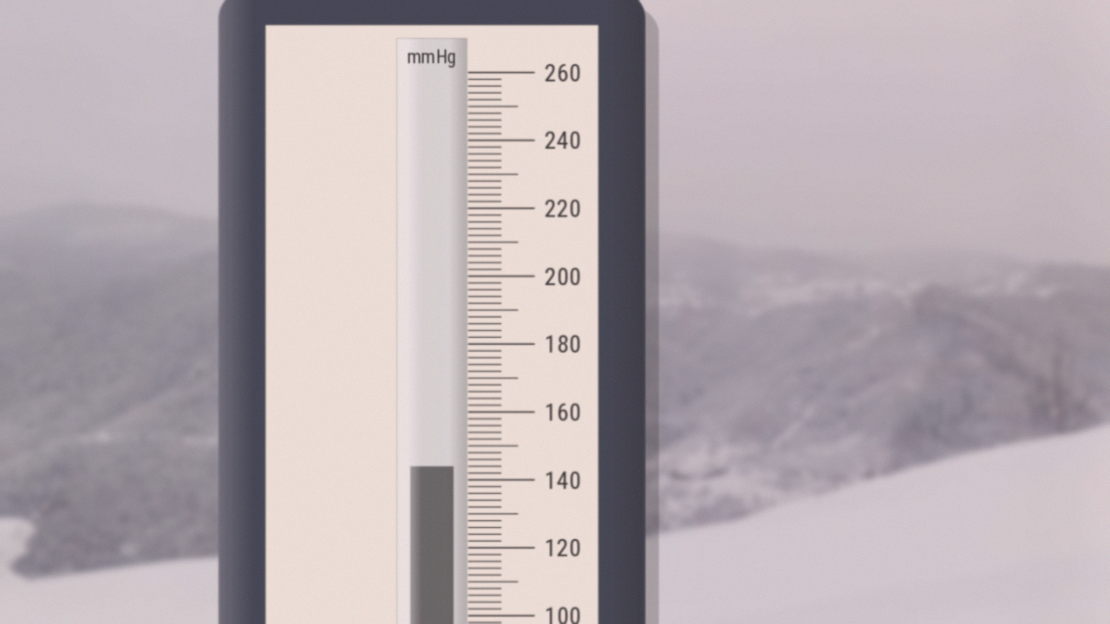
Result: 144 mmHg
